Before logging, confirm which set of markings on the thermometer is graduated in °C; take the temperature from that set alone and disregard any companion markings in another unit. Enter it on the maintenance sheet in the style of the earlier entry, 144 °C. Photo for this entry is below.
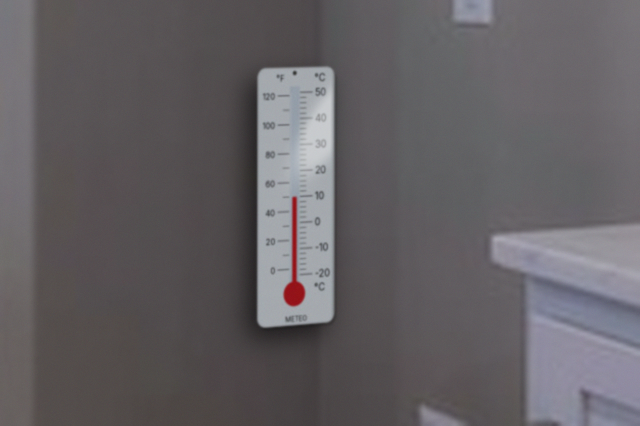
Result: 10 °C
